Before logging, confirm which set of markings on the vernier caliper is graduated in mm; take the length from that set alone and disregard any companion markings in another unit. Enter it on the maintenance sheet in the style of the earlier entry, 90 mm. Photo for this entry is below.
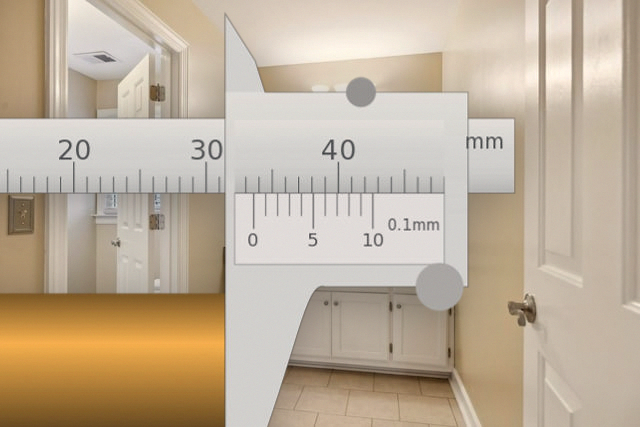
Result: 33.6 mm
